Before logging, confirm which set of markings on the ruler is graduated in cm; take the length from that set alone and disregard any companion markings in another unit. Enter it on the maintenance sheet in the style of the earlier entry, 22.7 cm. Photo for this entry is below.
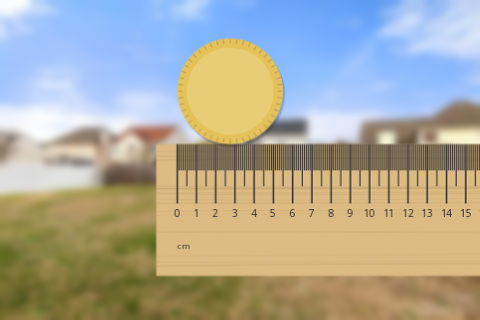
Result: 5.5 cm
